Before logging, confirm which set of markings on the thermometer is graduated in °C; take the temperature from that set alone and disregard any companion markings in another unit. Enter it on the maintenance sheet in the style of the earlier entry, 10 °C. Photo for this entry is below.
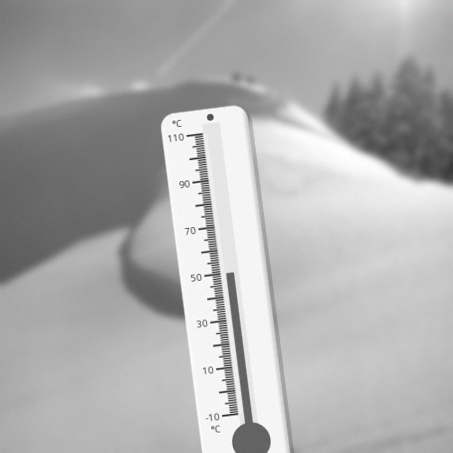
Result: 50 °C
